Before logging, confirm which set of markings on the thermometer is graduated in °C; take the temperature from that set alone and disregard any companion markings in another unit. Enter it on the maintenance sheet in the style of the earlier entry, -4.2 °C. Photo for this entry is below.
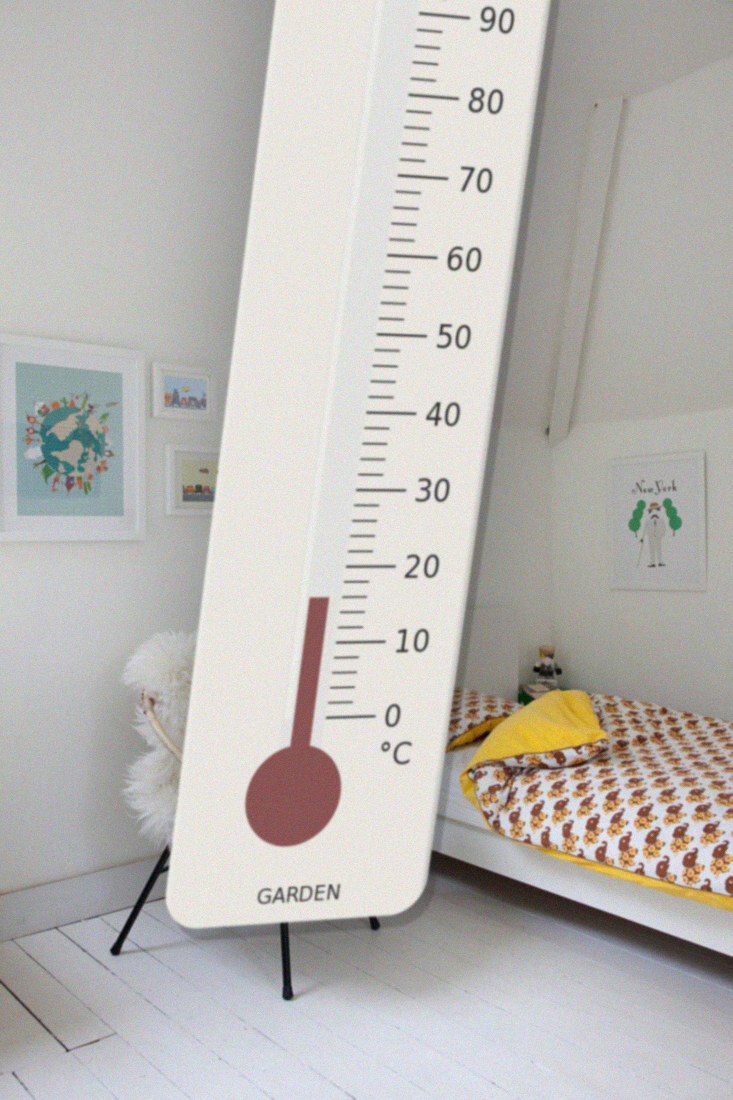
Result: 16 °C
